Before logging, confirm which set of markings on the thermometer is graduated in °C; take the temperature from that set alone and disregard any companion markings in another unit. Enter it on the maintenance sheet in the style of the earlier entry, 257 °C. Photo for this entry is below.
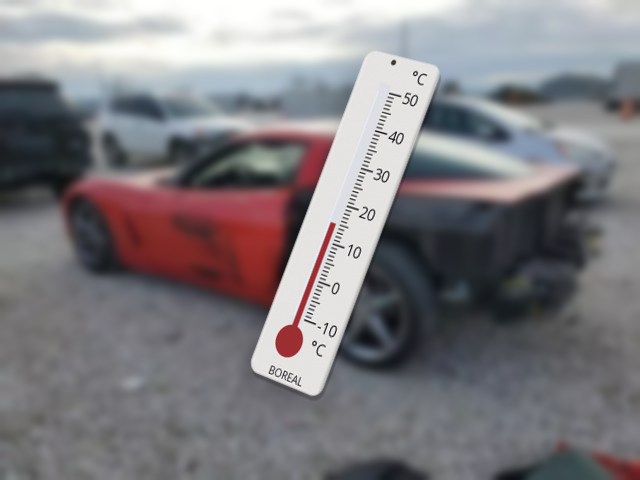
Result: 15 °C
